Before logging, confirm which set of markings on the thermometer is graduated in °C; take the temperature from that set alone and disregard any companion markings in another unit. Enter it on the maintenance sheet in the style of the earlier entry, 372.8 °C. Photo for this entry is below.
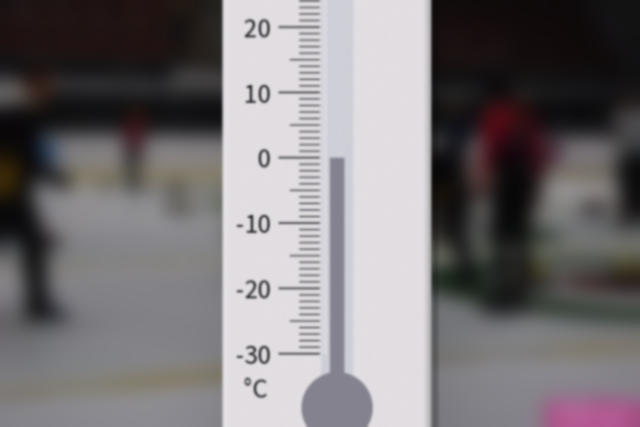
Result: 0 °C
